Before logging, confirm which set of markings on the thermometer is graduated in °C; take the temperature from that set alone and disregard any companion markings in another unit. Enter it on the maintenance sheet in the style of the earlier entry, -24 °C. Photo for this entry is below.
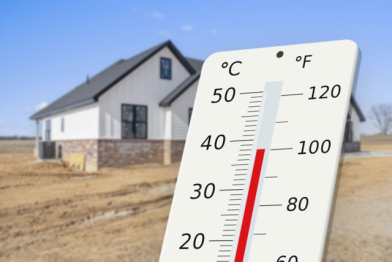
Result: 38 °C
